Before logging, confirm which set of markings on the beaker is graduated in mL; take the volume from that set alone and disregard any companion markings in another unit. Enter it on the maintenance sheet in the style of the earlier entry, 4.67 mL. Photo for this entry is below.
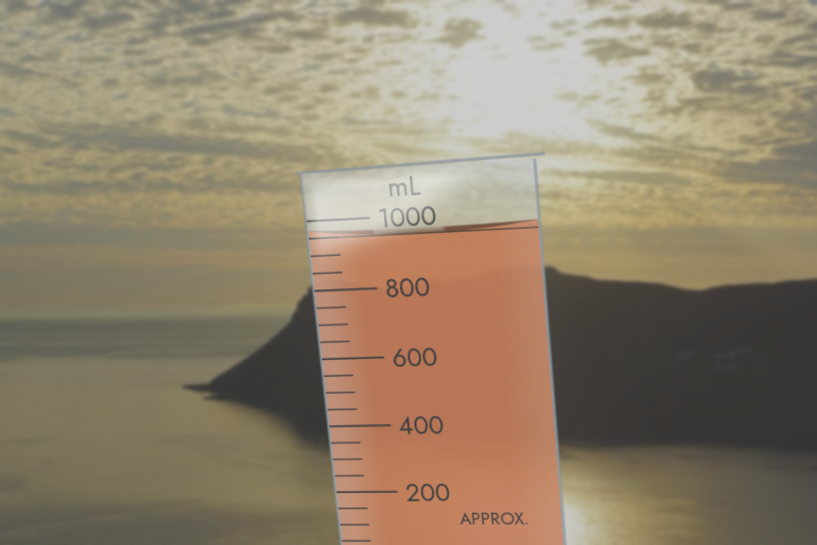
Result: 950 mL
